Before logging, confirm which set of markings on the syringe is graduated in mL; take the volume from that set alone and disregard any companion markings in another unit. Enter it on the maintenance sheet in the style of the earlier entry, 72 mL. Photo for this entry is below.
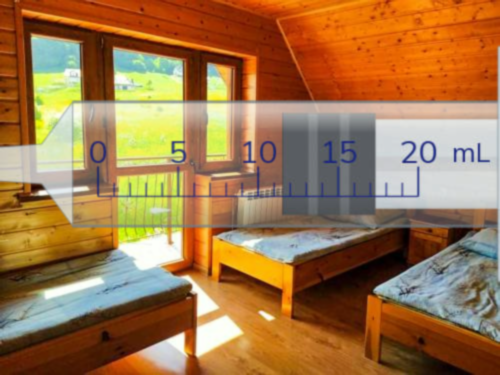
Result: 11.5 mL
